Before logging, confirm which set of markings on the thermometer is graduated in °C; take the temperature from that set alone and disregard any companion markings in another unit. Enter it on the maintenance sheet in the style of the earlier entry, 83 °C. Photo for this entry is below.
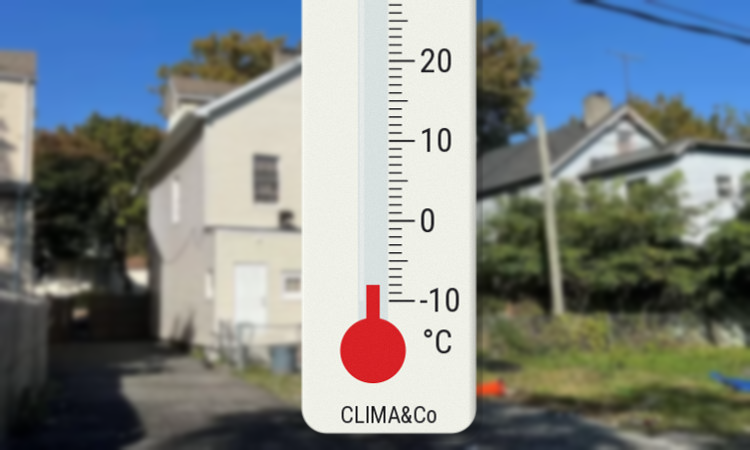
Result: -8 °C
